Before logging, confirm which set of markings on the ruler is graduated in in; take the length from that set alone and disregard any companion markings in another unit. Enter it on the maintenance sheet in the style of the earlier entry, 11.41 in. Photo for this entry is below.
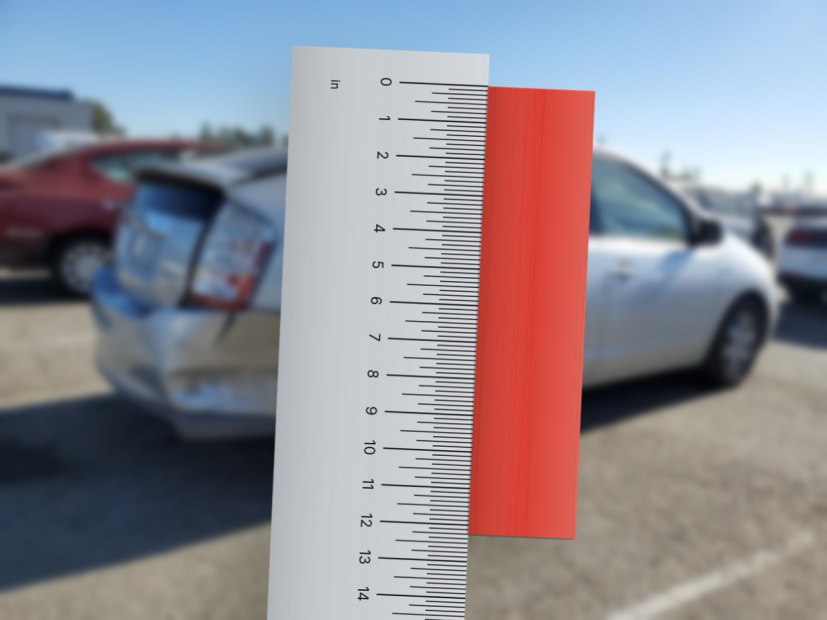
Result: 12.25 in
